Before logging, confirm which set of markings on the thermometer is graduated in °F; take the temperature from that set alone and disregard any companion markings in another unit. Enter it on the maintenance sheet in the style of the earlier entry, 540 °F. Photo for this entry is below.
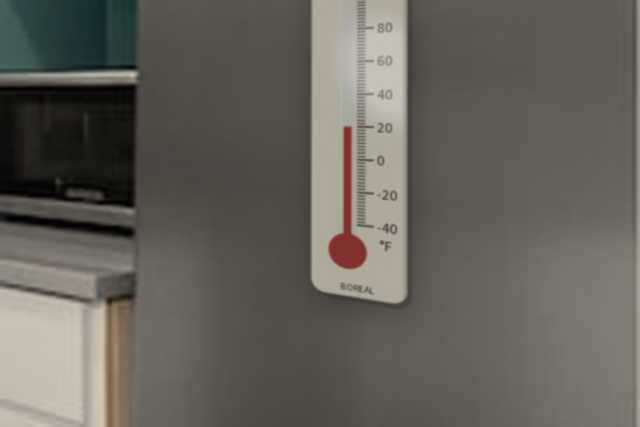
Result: 20 °F
